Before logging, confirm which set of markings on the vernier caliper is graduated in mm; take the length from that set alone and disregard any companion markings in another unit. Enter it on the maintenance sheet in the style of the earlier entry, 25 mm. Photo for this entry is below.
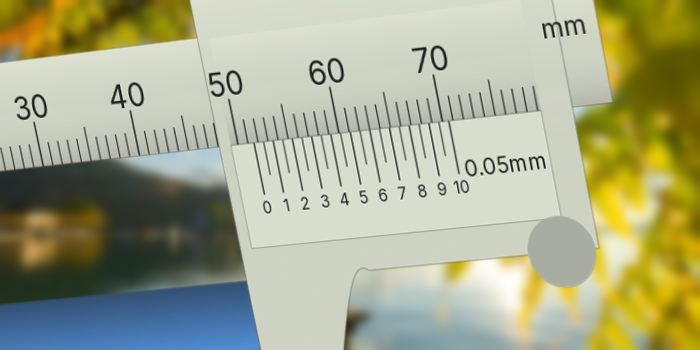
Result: 51.6 mm
